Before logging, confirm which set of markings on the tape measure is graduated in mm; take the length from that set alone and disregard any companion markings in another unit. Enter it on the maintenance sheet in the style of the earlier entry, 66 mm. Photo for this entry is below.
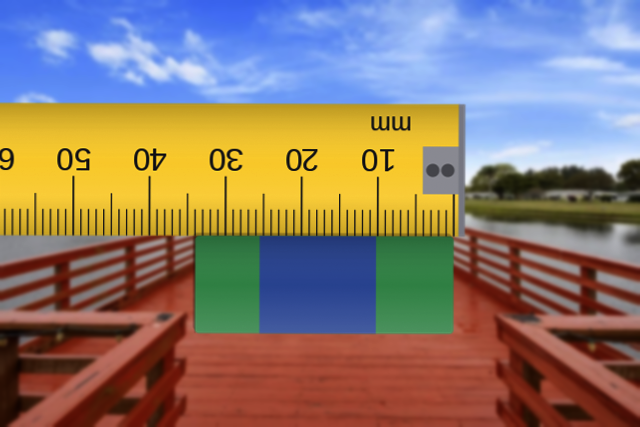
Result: 34 mm
